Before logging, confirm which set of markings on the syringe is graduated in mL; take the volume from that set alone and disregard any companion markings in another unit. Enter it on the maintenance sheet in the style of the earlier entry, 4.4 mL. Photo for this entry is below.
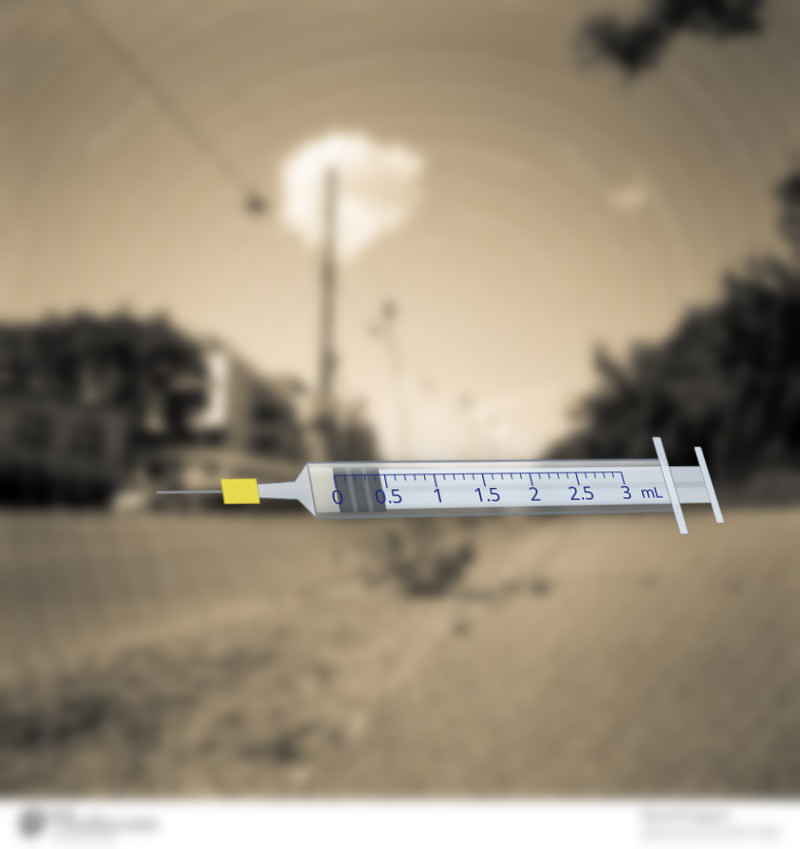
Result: 0 mL
